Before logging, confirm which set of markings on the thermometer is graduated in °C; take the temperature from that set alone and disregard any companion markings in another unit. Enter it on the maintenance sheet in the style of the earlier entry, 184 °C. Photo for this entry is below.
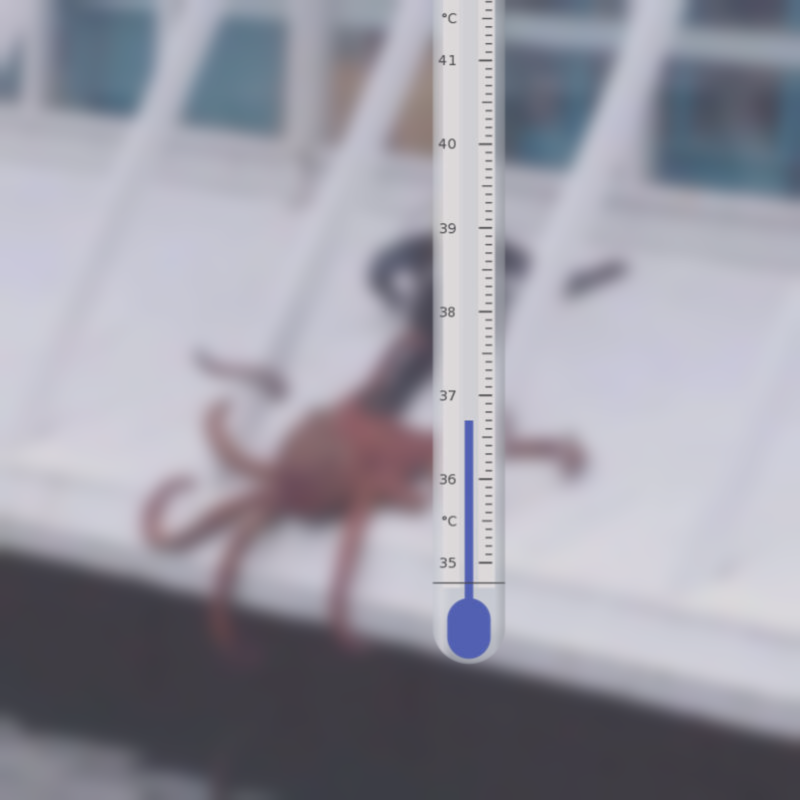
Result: 36.7 °C
